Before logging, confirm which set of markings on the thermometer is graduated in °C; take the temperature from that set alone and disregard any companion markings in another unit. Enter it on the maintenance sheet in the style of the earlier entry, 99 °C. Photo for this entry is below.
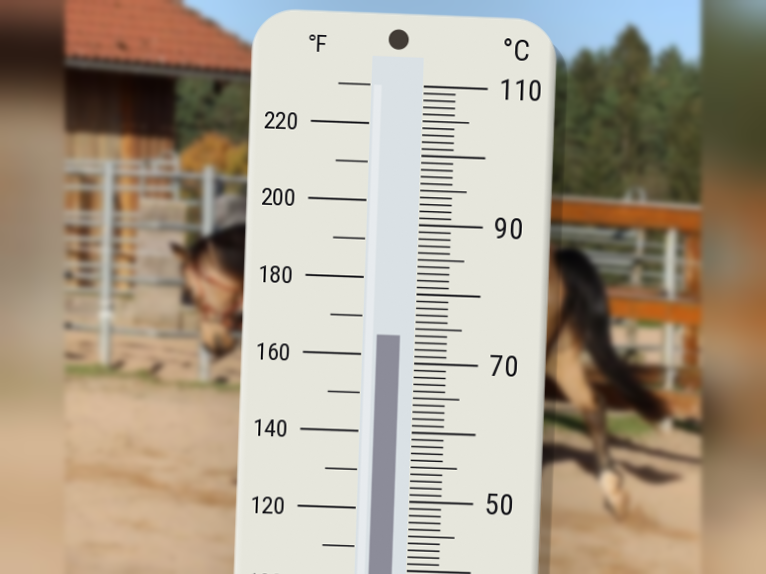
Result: 74 °C
